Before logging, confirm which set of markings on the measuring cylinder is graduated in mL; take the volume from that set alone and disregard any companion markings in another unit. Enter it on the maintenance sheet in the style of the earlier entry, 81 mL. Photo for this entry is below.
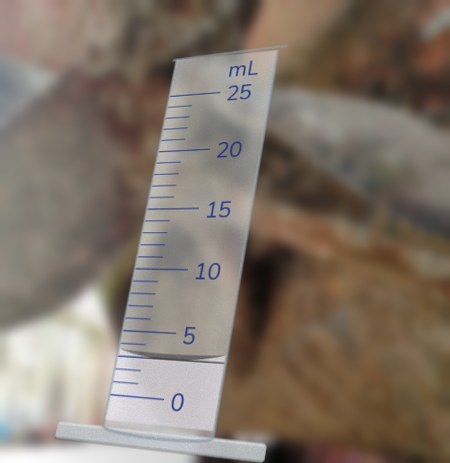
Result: 3 mL
